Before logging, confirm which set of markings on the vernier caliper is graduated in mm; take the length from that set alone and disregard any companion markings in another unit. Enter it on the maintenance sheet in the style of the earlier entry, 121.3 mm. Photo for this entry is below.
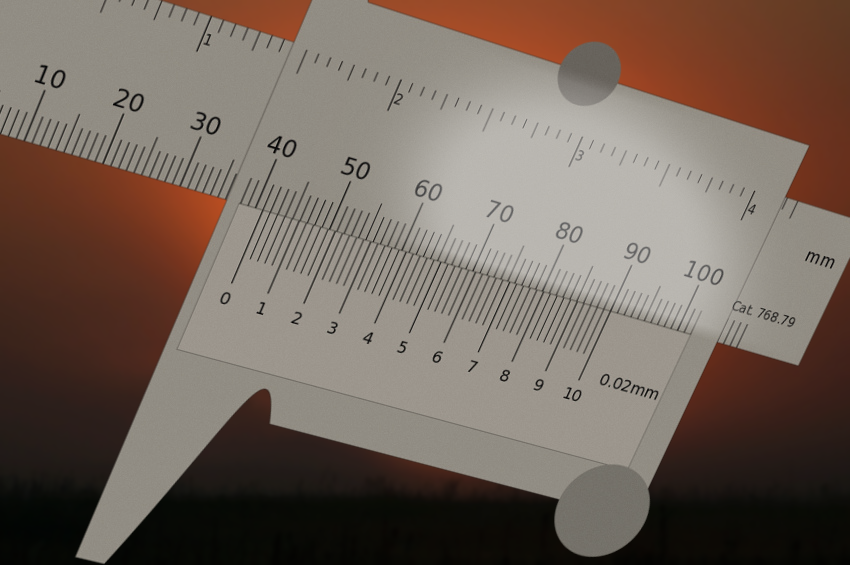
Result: 41.0 mm
